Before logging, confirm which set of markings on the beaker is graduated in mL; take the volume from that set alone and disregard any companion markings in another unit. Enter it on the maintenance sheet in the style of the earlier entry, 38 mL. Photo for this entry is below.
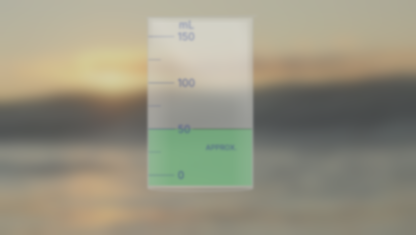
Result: 50 mL
